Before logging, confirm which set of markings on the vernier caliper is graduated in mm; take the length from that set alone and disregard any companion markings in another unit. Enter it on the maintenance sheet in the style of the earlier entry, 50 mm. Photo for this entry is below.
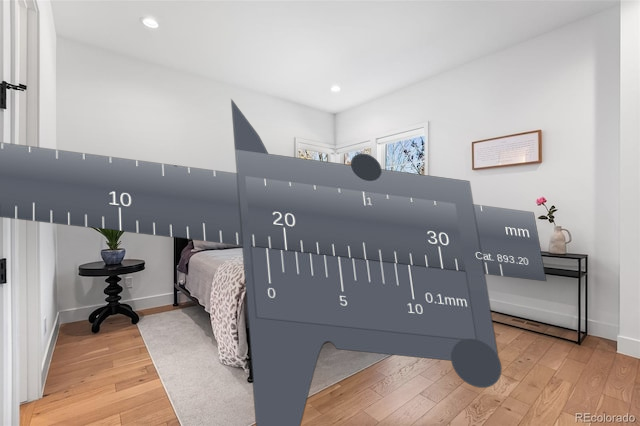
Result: 18.8 mm
